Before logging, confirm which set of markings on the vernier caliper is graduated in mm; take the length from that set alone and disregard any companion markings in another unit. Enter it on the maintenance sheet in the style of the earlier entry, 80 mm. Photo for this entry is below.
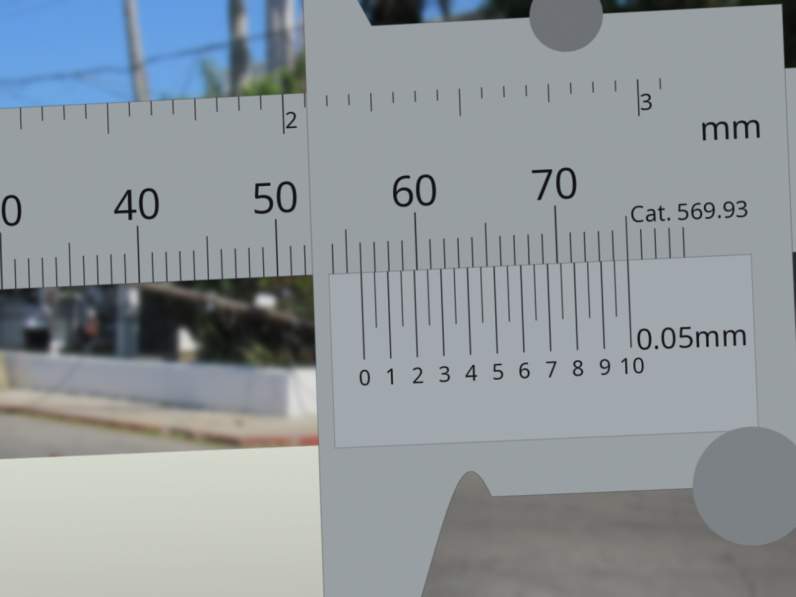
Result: 56.0 mm
